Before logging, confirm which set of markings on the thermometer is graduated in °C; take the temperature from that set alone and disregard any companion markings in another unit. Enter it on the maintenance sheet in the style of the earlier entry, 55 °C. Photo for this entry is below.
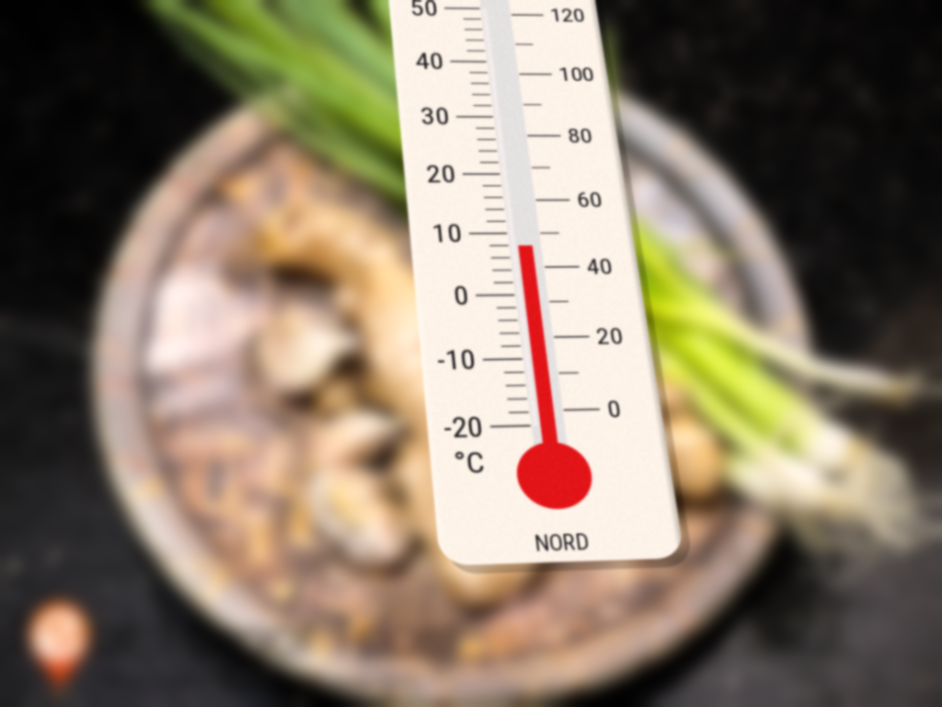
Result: 8 °C
